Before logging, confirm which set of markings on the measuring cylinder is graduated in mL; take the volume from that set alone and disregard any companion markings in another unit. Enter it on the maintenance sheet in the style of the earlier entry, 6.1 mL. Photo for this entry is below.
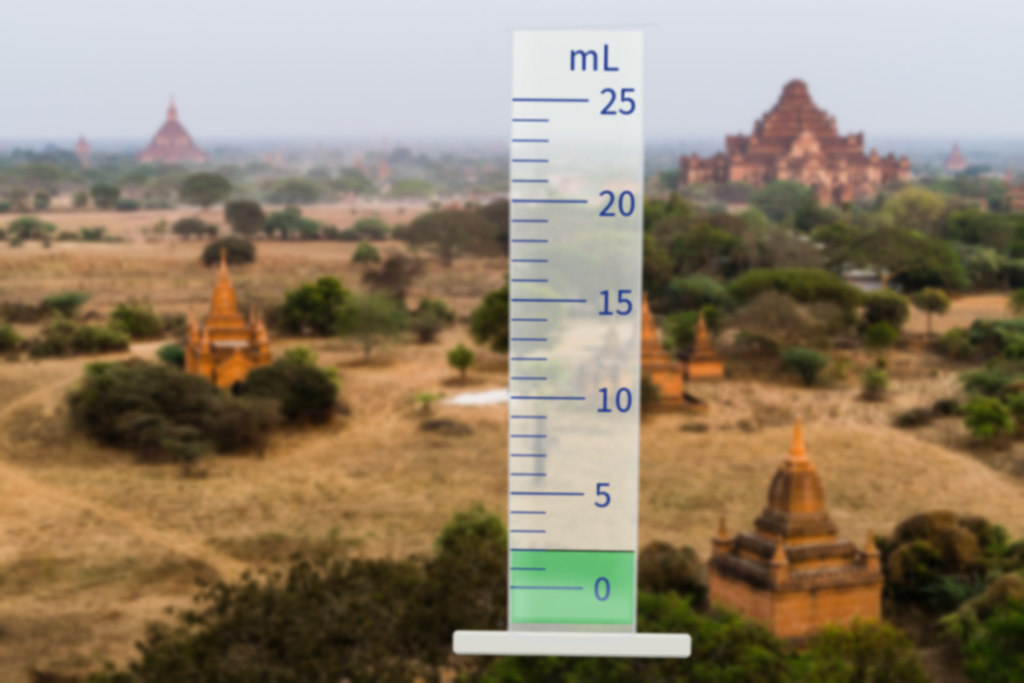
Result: 2 mL
